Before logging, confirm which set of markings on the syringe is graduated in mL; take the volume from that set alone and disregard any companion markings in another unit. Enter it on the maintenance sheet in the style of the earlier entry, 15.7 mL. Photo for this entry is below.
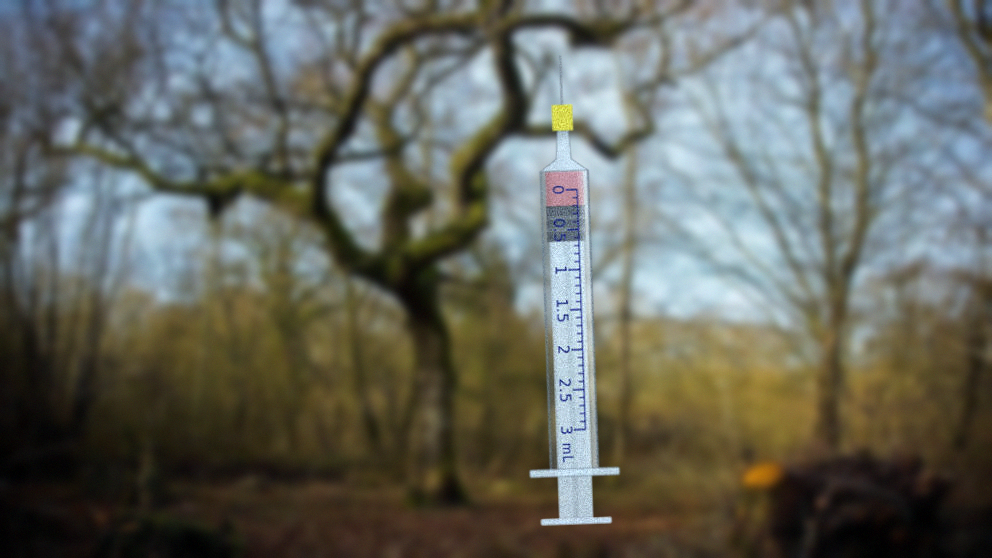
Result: 0.2 mL
